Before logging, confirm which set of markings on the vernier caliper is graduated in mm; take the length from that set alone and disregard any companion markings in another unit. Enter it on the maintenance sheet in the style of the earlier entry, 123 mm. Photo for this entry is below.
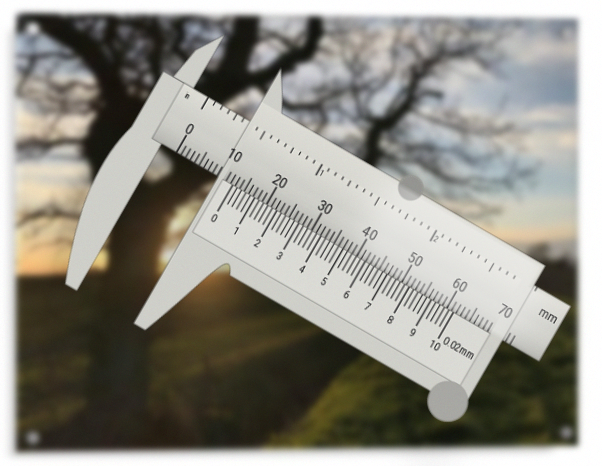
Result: 12.5 mm
